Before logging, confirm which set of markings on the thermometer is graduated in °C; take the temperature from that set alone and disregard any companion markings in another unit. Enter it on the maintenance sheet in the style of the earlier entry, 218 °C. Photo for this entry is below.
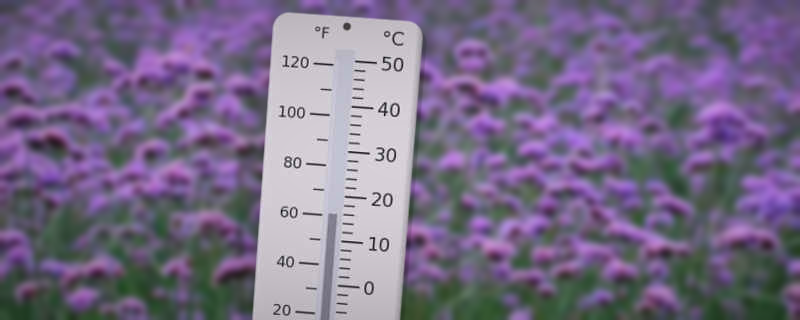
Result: 16 °C
